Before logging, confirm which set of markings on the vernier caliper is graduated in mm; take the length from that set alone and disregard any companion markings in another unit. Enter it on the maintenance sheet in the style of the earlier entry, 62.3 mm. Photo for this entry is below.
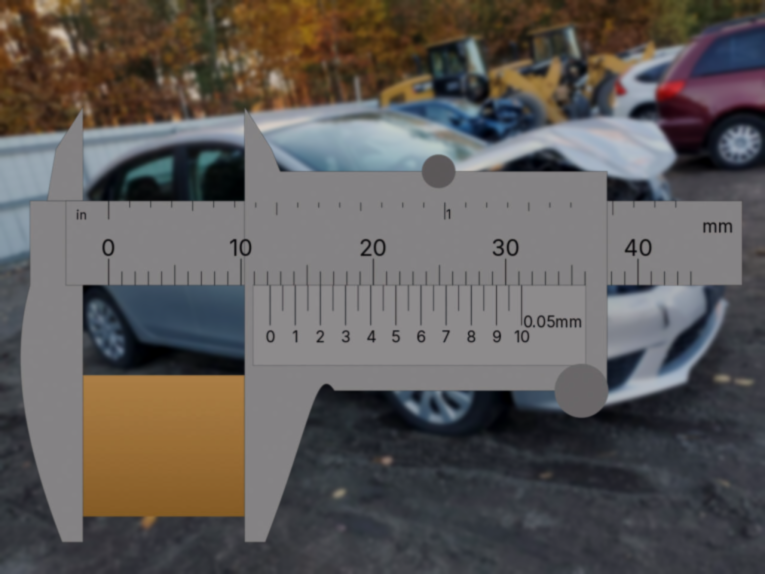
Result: 12.2 mm
